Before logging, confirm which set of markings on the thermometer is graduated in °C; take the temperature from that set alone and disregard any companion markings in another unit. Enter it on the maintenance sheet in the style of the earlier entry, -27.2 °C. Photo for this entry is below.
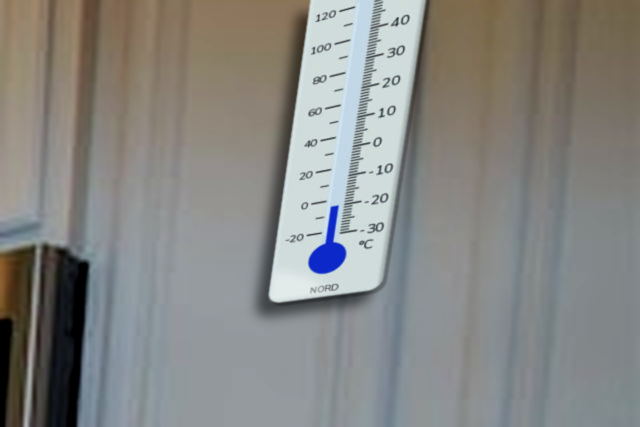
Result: -20 °C
